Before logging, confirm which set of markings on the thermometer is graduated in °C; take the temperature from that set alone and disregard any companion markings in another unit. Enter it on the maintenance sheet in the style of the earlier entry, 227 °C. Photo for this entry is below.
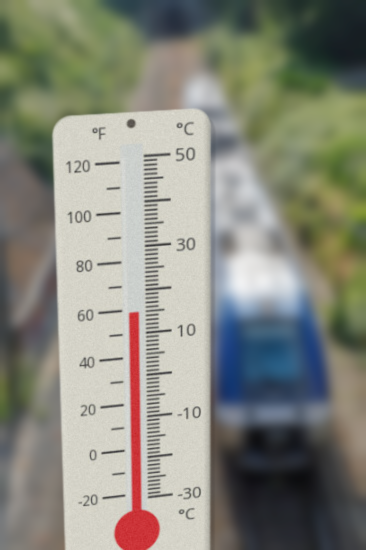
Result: 15 °C
